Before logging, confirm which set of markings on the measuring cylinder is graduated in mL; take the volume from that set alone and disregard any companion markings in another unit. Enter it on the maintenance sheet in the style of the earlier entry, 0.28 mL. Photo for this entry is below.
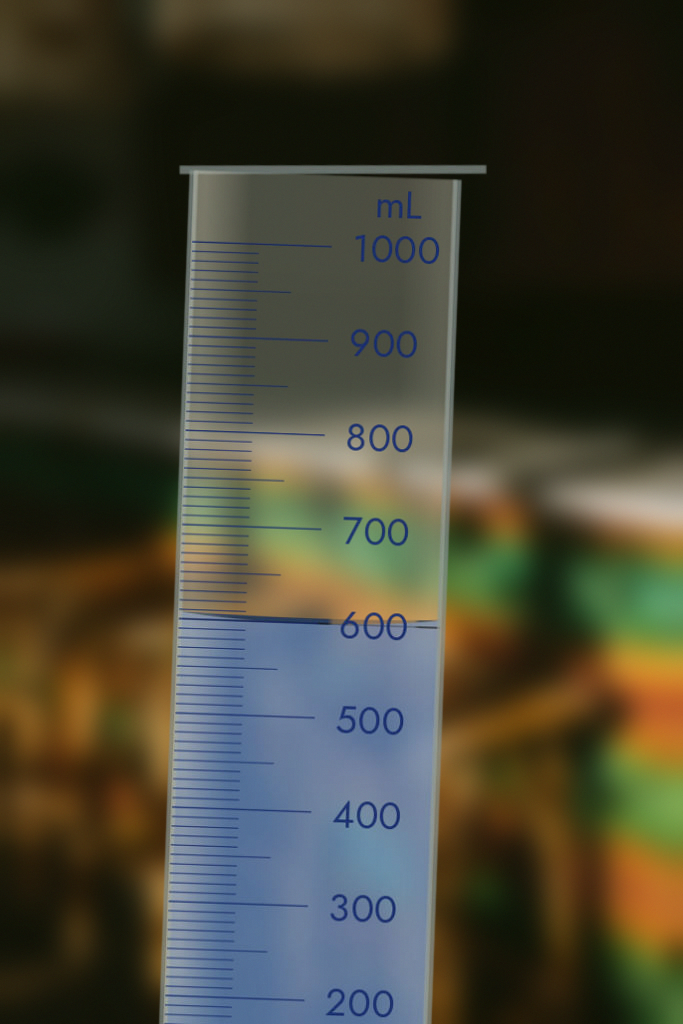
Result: 600 mL
